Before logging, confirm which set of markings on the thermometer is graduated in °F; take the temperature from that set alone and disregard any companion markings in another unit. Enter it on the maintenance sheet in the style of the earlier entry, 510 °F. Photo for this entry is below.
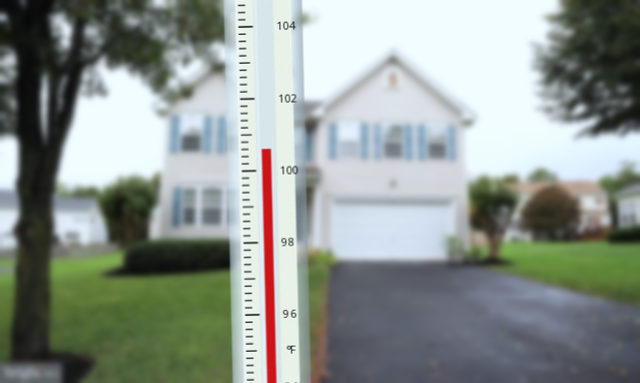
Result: 100.6 °F
